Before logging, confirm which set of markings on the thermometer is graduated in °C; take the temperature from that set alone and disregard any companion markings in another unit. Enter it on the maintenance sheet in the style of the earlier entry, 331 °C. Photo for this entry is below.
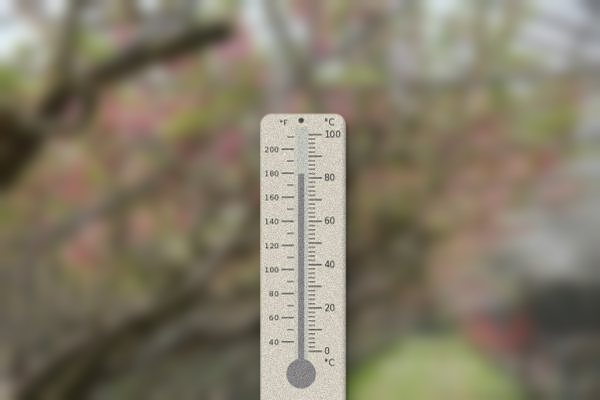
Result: 82 °C
